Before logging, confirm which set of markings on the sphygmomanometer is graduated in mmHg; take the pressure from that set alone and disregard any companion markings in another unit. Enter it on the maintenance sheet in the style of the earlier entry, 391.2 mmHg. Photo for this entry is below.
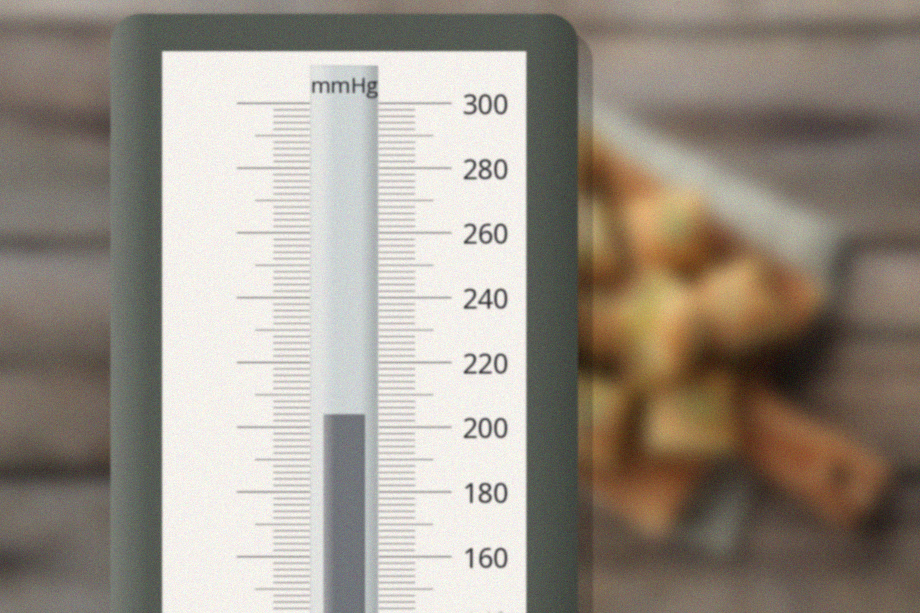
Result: 204 mmHg
